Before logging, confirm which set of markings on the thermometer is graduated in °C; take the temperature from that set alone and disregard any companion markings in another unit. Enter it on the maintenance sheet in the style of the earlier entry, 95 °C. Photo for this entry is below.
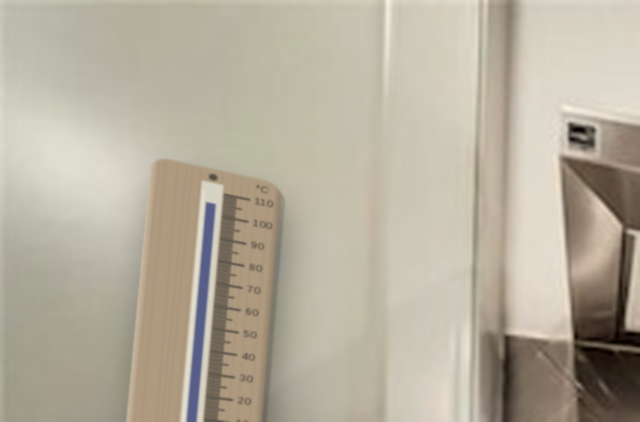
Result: 105 °C
